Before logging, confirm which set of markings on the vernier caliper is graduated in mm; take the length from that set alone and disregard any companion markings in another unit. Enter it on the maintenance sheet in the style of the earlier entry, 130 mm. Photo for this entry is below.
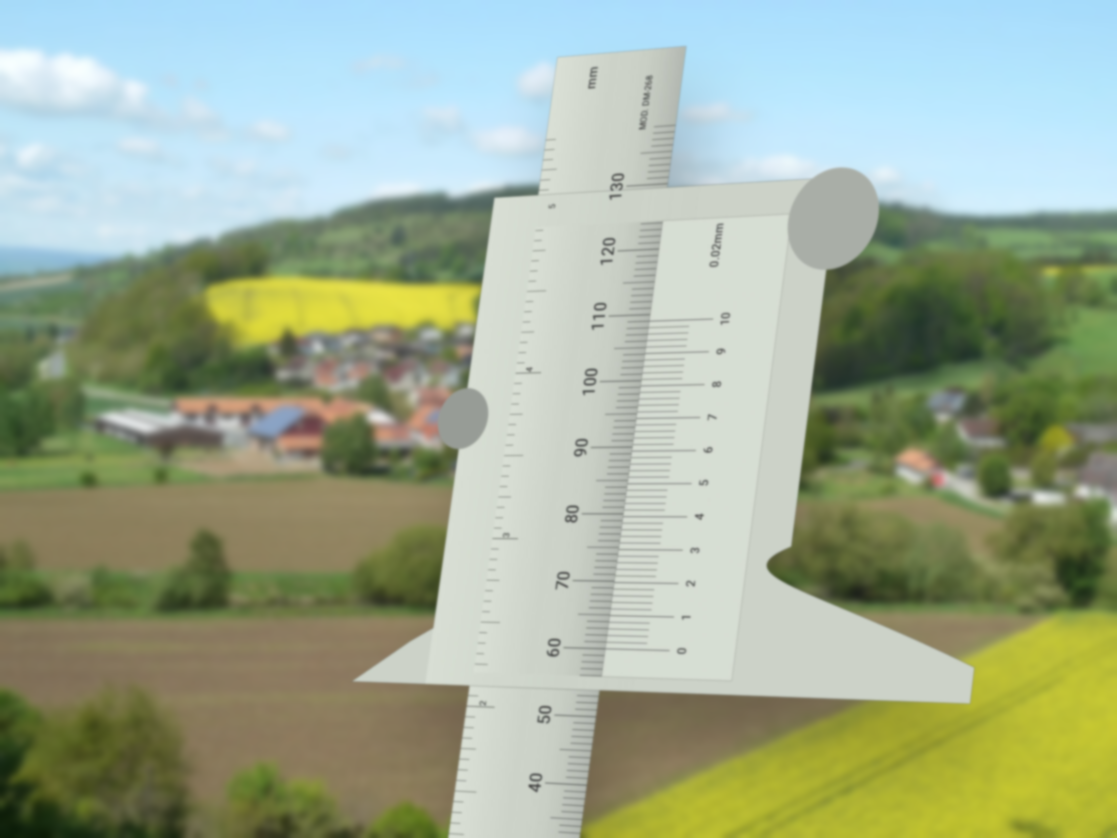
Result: 60.0 mm
